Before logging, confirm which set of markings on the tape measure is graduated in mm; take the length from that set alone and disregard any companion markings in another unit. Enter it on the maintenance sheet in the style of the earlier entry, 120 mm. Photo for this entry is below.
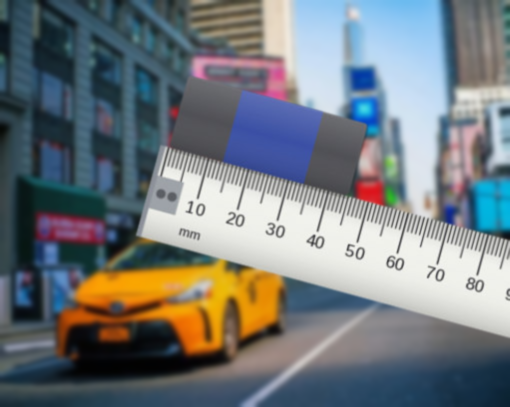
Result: 45 mm
